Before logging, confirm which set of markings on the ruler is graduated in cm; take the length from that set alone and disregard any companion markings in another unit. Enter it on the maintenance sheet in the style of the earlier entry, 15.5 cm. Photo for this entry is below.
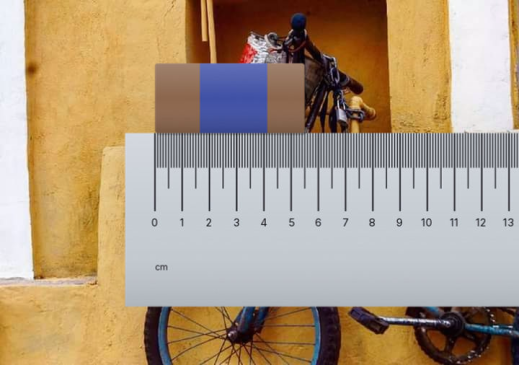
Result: 5.5 cm
